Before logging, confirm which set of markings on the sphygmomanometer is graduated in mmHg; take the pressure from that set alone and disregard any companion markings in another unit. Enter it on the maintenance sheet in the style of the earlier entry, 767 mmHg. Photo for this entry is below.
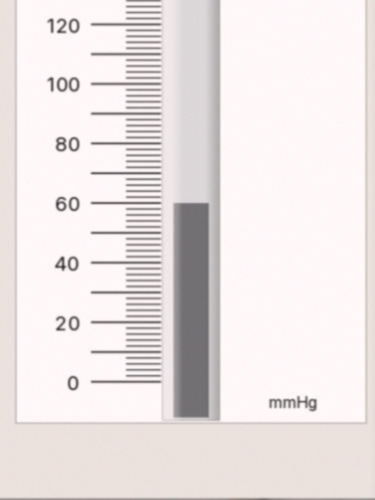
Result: 60 mmHg
